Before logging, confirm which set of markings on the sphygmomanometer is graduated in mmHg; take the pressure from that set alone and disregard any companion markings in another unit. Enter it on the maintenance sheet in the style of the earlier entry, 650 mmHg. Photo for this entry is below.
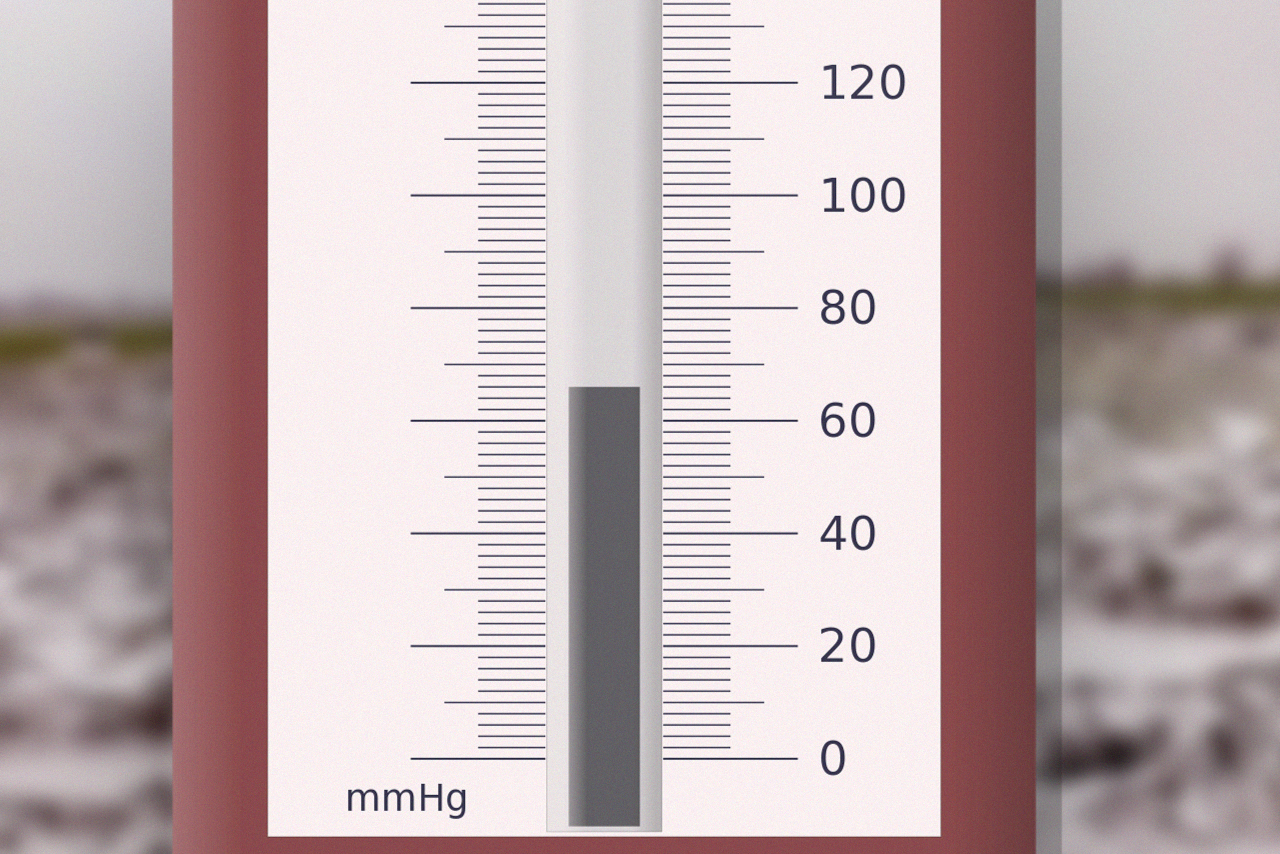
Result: 66 mmHg
